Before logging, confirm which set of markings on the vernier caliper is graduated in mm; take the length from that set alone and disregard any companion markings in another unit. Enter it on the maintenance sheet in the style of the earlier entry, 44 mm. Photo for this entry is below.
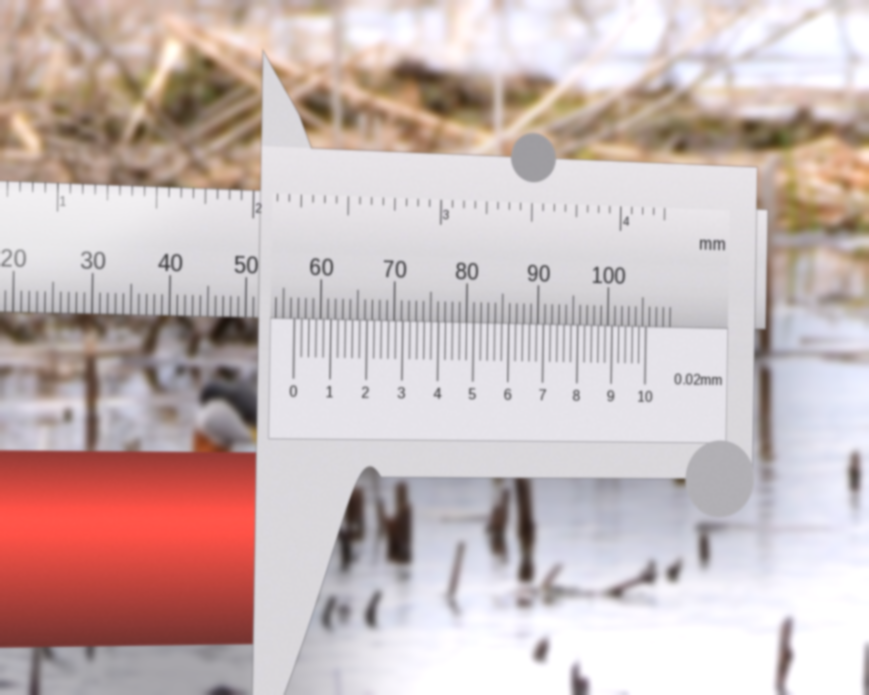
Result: 56.5 mm
